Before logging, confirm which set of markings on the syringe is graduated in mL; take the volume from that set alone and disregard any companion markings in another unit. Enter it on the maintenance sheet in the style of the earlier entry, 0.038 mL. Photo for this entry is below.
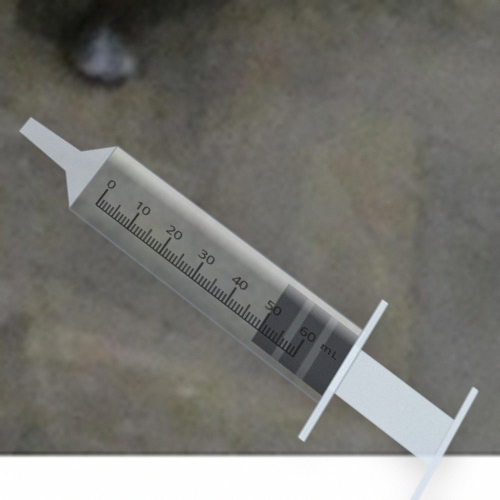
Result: 50 mL
